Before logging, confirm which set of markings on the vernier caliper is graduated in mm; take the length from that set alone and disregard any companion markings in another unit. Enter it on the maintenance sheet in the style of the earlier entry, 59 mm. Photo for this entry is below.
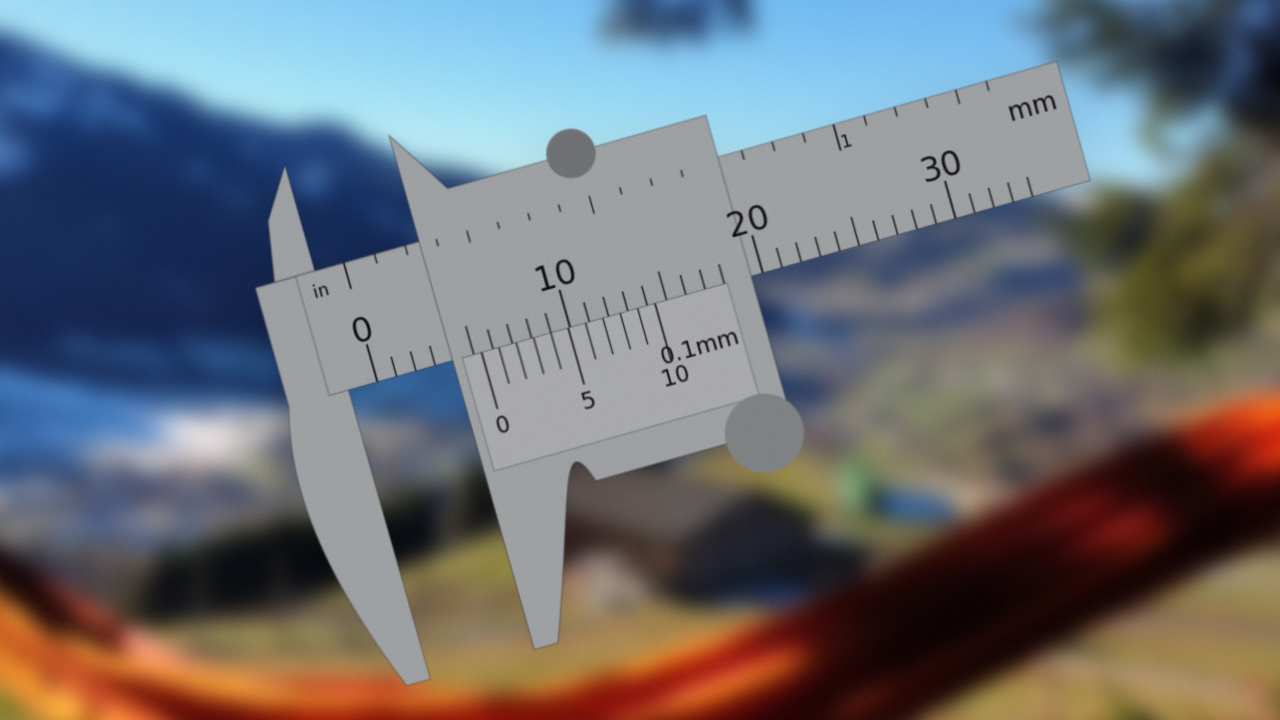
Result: 5.4 mm
